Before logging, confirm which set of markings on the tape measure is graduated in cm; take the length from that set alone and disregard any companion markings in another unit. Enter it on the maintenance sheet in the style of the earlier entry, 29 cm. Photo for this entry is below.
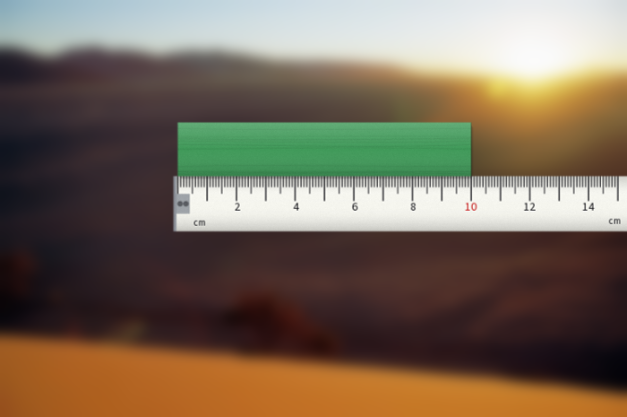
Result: 10 cm
